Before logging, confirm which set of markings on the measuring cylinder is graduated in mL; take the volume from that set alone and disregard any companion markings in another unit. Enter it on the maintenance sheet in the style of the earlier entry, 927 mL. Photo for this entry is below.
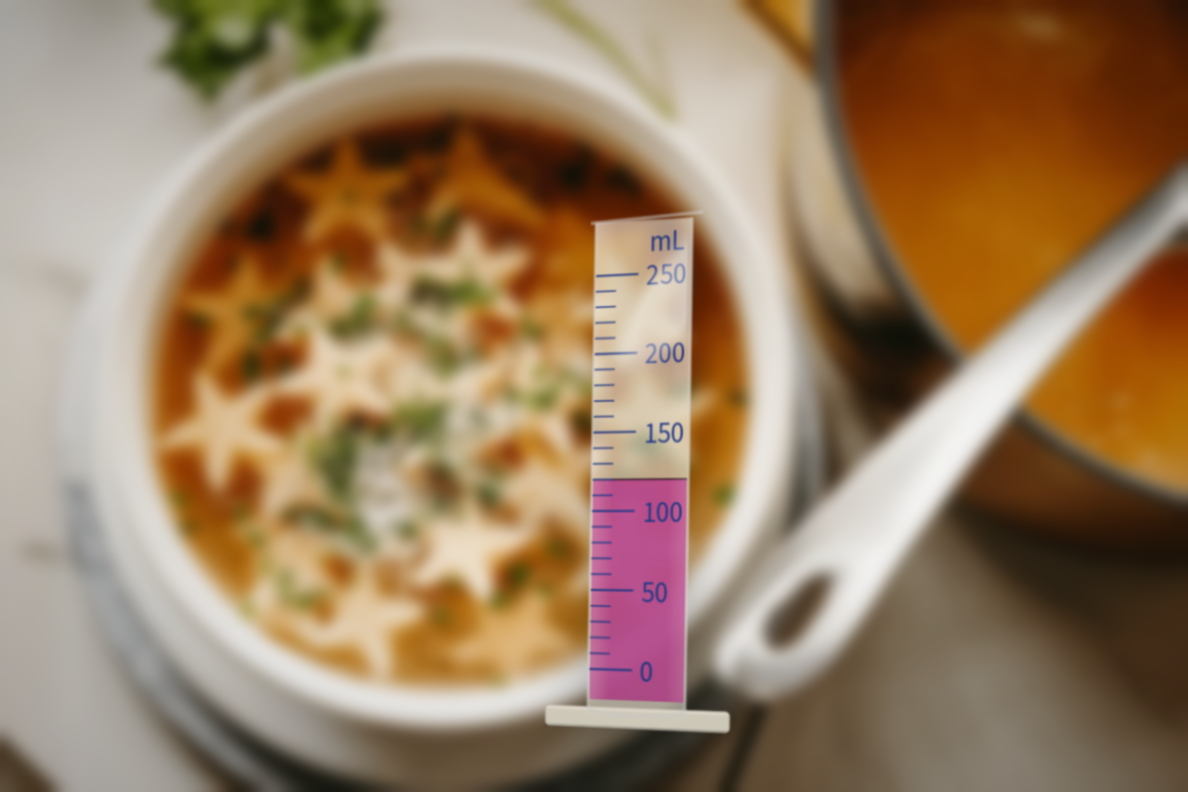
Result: 120 mL
